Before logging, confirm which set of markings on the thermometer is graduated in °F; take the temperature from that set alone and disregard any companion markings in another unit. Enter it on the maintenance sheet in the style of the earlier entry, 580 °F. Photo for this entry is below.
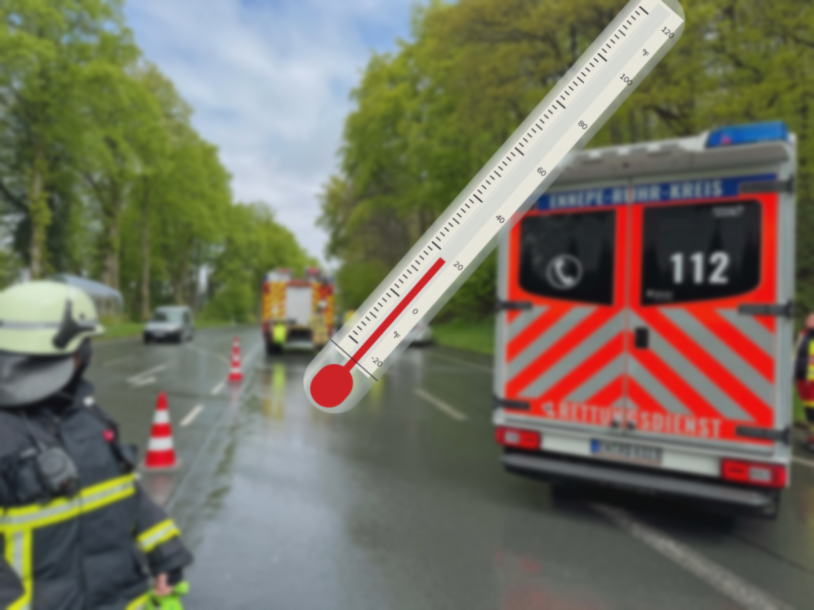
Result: 18 °F
